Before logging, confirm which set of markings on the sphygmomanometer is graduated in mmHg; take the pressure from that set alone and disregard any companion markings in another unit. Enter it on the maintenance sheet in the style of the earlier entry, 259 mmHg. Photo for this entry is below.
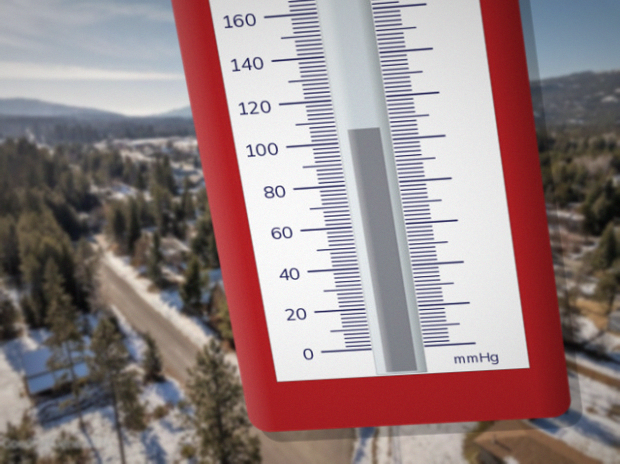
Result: 106 mmHg
